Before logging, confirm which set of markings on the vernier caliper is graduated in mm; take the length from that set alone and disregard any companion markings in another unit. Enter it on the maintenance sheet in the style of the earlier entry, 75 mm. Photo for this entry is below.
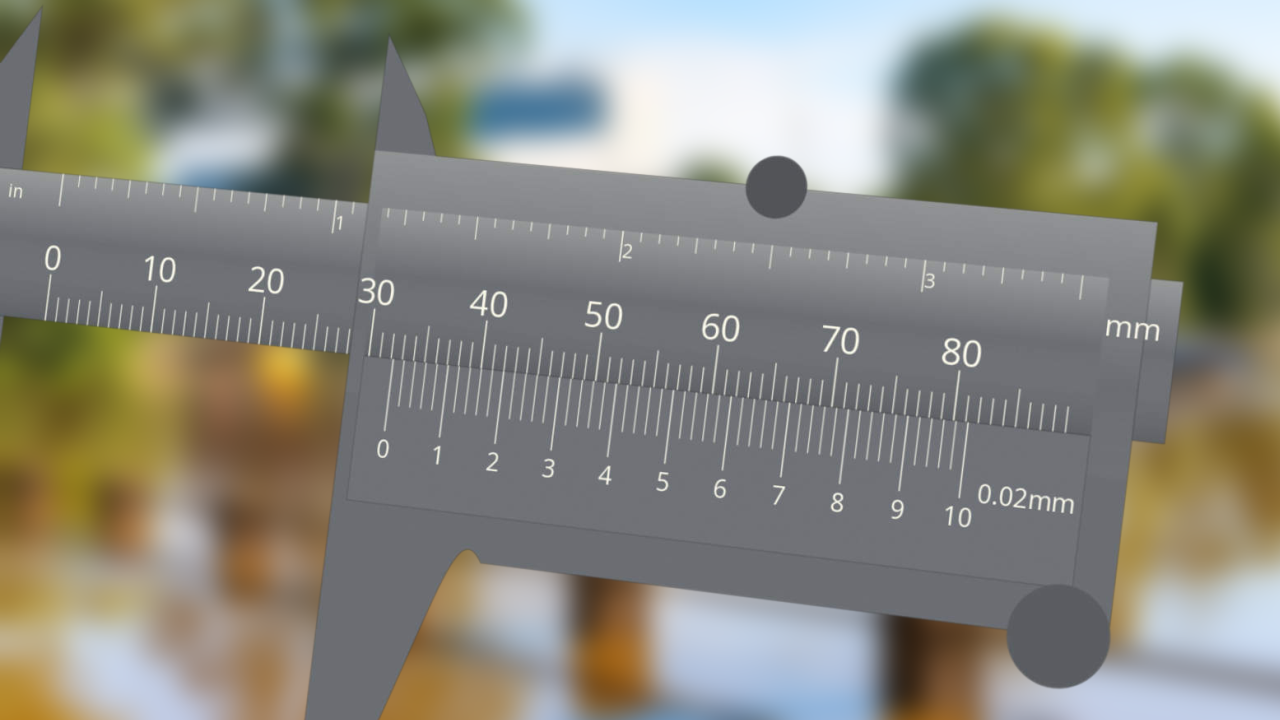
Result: 32.2 mm
